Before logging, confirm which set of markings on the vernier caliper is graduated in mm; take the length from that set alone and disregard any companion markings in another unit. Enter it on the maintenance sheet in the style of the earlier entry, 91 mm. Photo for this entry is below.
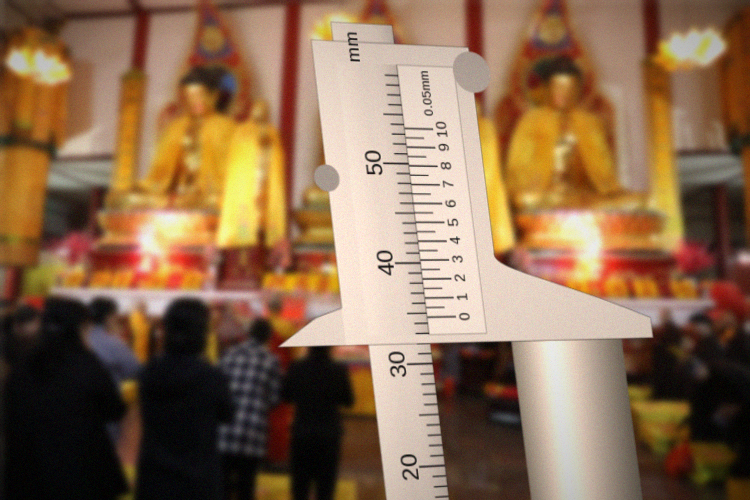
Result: 34.6 mm
